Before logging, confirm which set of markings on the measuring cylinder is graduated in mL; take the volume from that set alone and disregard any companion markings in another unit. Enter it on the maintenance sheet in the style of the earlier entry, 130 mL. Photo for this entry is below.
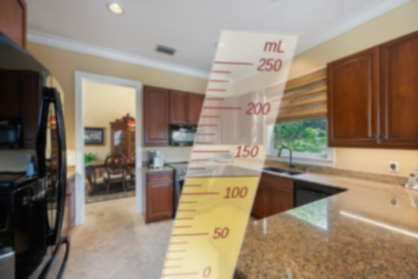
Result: 120 mL
